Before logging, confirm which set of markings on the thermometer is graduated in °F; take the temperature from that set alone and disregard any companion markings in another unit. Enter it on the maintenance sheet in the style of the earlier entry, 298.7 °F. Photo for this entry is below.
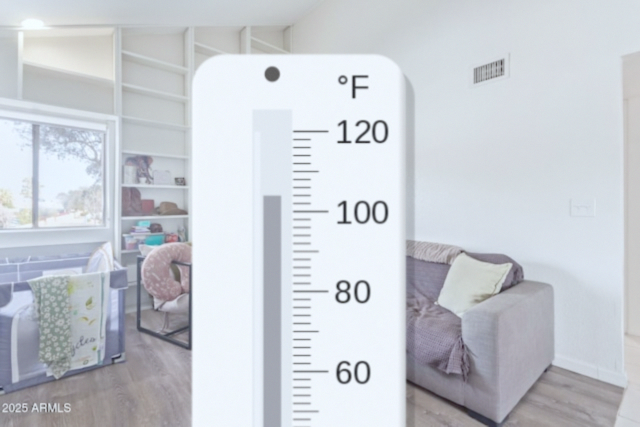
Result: 104 °F
